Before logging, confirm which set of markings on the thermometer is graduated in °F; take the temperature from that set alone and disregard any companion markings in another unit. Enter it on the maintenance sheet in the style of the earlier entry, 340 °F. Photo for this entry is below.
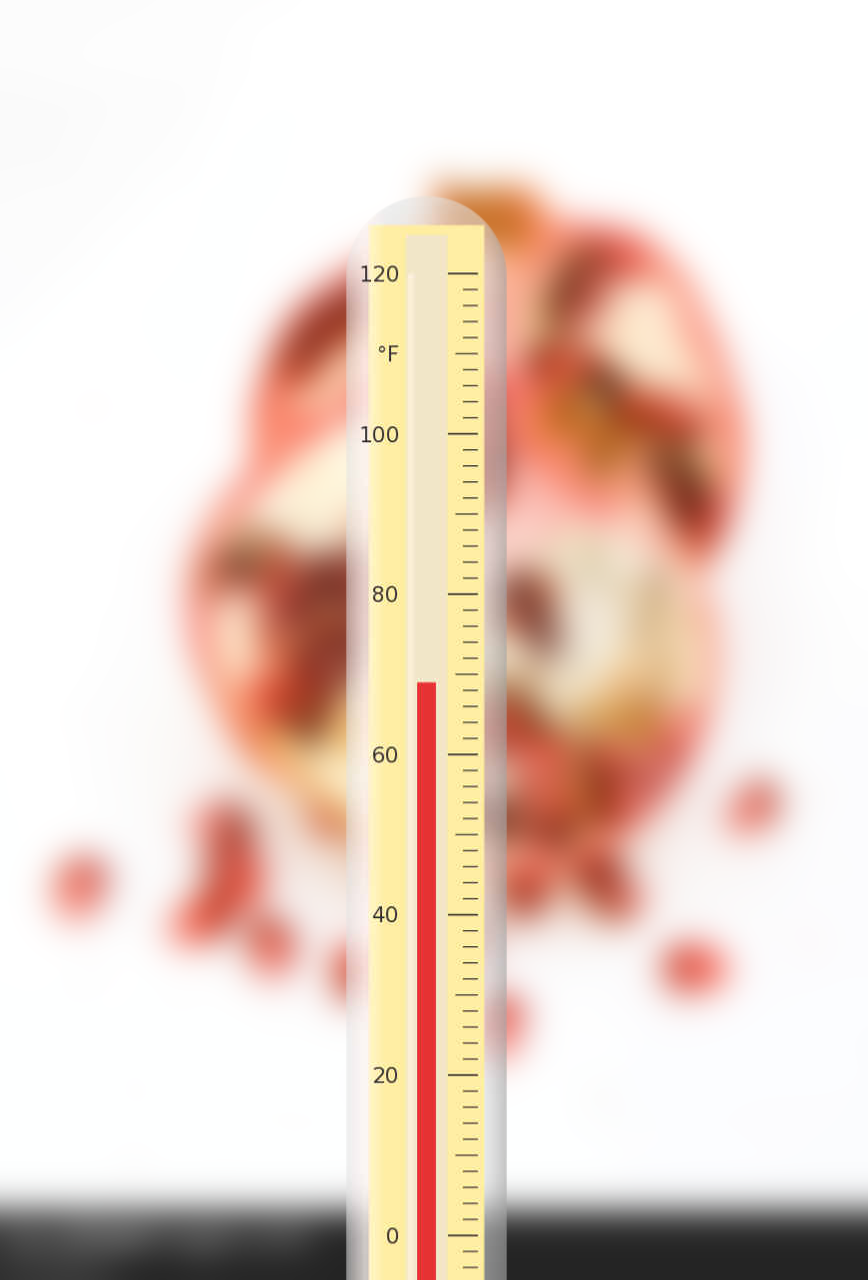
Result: 69 °F
